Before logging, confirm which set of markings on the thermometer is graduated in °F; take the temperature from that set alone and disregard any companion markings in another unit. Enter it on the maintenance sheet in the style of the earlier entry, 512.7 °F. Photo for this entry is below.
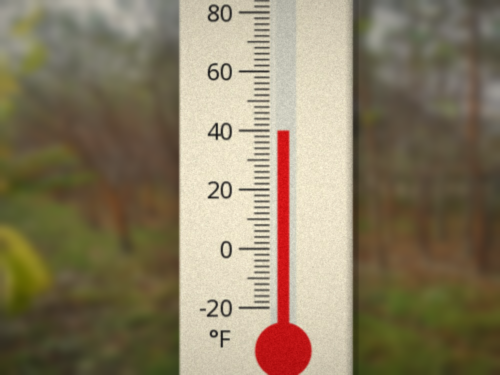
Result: 40 °F
